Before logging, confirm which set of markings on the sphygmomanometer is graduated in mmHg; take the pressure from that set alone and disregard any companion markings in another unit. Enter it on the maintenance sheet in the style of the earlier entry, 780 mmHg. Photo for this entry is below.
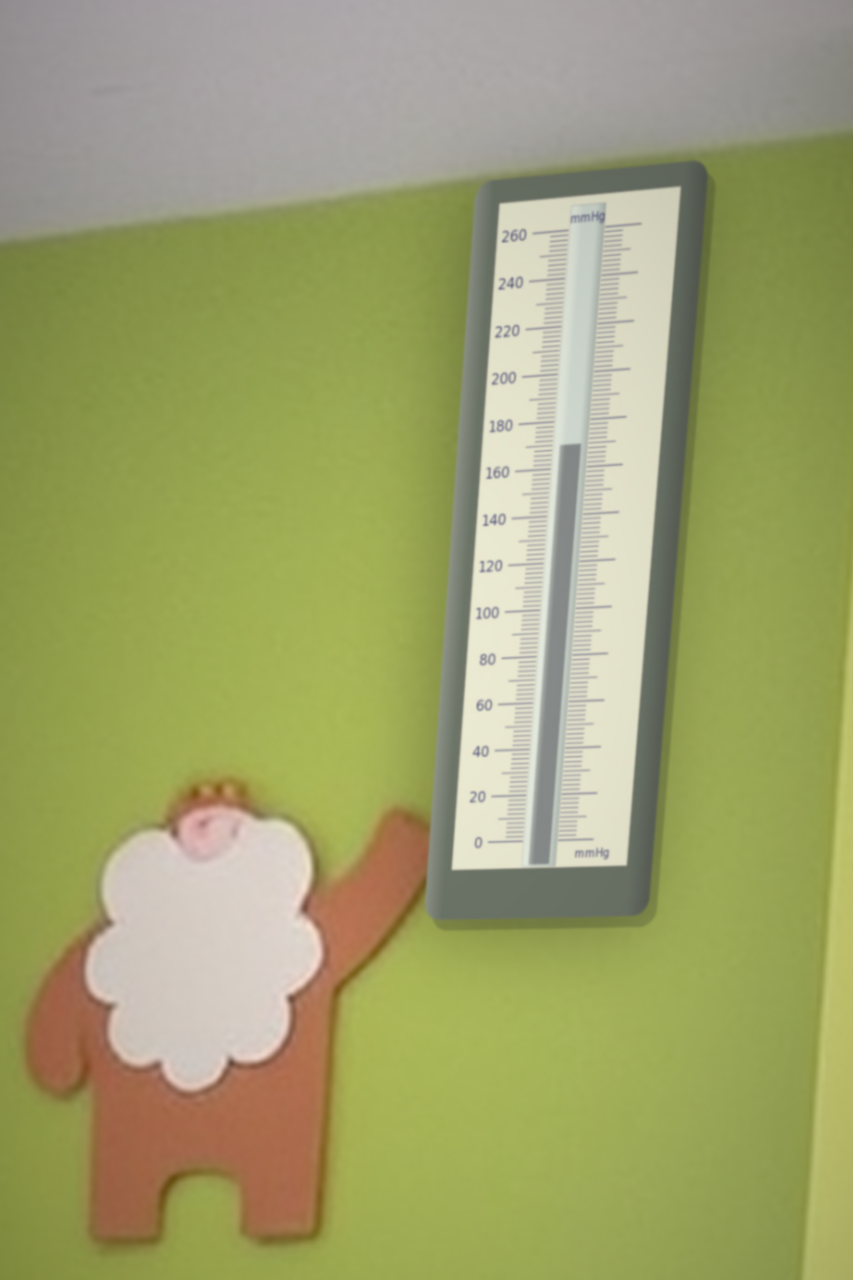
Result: 170 mmHg
